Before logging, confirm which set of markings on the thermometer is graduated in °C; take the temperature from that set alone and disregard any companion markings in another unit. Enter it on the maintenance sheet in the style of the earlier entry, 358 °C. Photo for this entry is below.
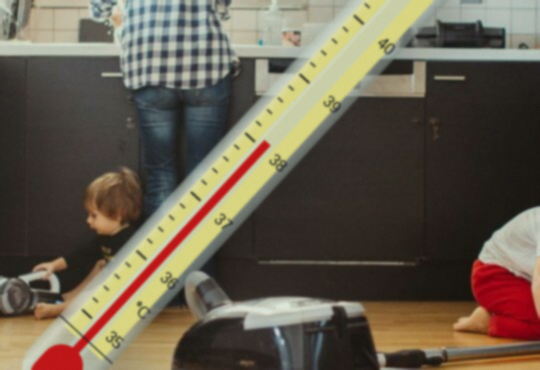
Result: 38.1 °C
